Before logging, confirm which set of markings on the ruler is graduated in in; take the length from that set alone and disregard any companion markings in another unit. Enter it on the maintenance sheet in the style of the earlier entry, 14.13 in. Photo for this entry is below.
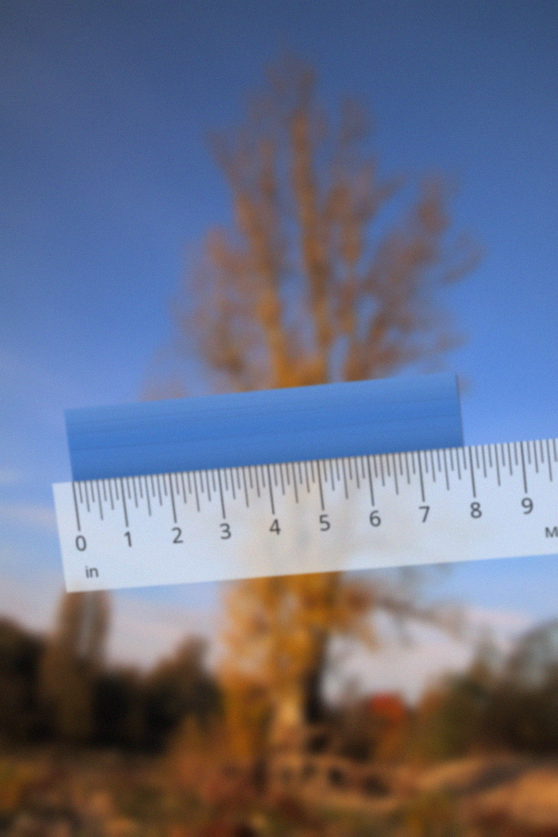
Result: 7.875 in
